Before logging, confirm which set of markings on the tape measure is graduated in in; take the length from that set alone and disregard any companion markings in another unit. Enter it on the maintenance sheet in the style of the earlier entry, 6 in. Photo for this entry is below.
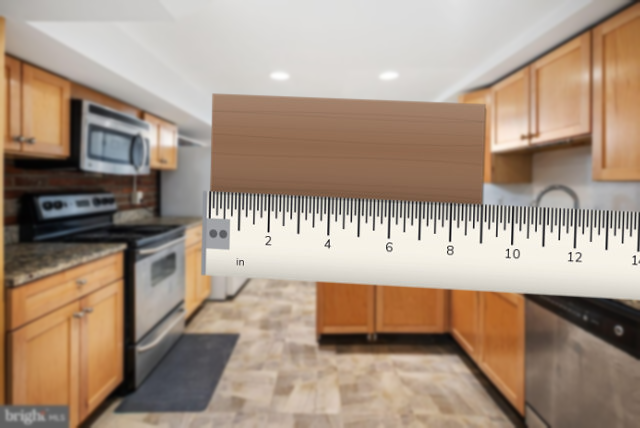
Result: 9 in
